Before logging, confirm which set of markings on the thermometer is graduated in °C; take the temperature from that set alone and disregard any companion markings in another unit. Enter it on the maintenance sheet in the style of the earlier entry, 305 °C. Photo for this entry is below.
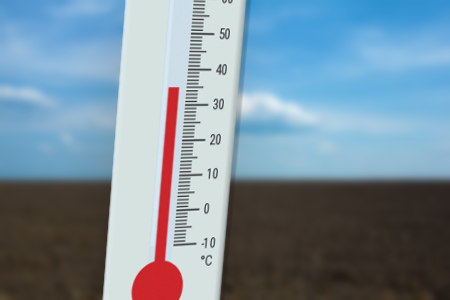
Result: 35 °C
